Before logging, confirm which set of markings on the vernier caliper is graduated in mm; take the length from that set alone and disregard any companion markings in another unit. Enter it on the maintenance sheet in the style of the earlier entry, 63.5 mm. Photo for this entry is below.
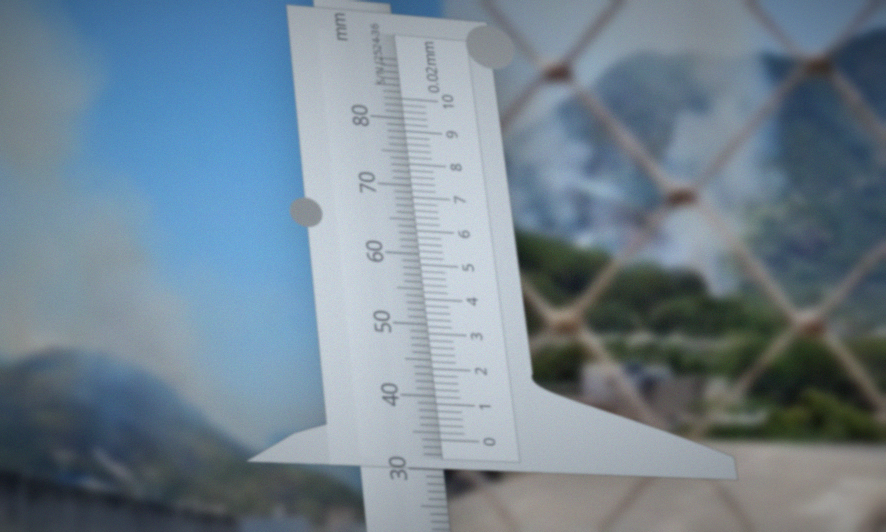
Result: 34.0 mm
